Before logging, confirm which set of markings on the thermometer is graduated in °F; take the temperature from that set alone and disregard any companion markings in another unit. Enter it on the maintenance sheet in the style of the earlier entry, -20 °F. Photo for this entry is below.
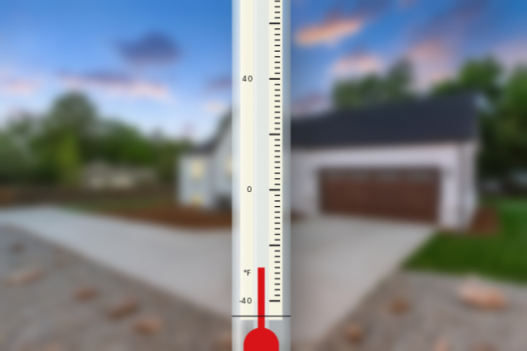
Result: -28 °F
